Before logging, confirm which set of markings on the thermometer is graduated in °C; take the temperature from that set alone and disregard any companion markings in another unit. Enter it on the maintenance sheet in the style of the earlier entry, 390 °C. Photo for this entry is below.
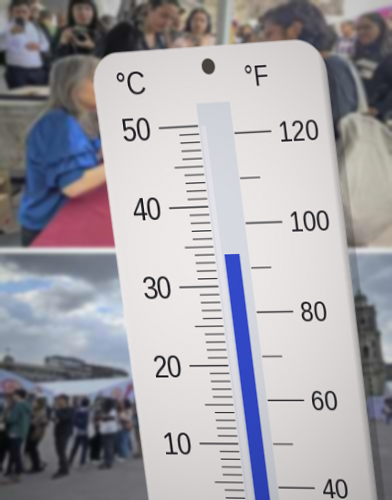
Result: 34 °C
